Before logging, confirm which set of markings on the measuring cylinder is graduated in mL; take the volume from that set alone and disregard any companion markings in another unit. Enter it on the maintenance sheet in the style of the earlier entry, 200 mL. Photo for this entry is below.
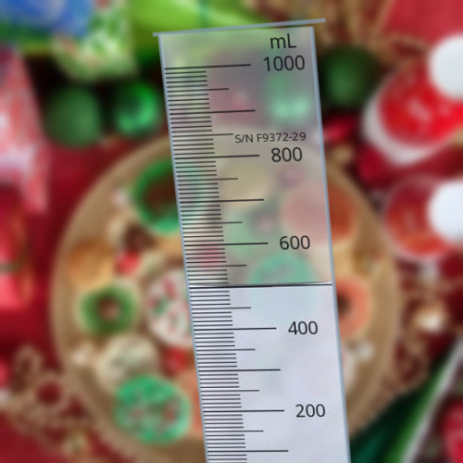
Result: 500 mL
